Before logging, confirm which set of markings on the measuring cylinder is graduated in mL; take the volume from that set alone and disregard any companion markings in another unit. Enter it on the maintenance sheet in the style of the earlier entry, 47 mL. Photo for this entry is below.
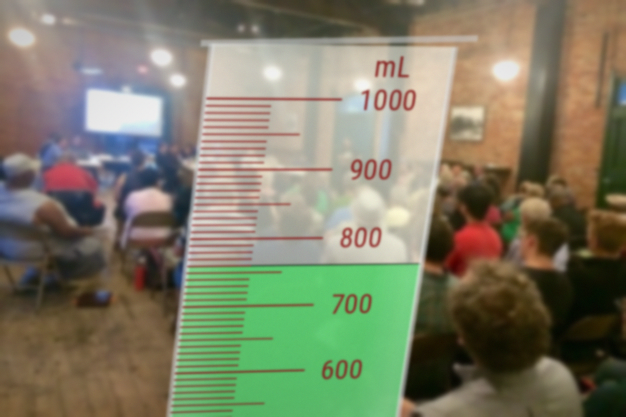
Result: 760 mL
